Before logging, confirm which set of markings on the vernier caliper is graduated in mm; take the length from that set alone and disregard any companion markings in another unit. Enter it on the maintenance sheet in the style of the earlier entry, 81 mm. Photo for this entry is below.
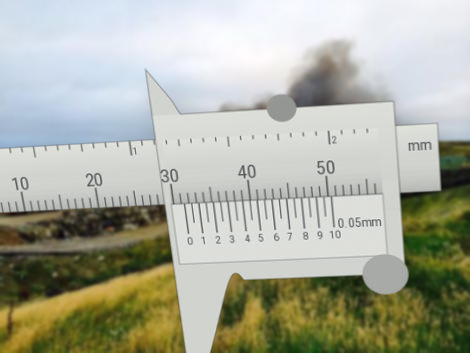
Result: 31.4 mm
